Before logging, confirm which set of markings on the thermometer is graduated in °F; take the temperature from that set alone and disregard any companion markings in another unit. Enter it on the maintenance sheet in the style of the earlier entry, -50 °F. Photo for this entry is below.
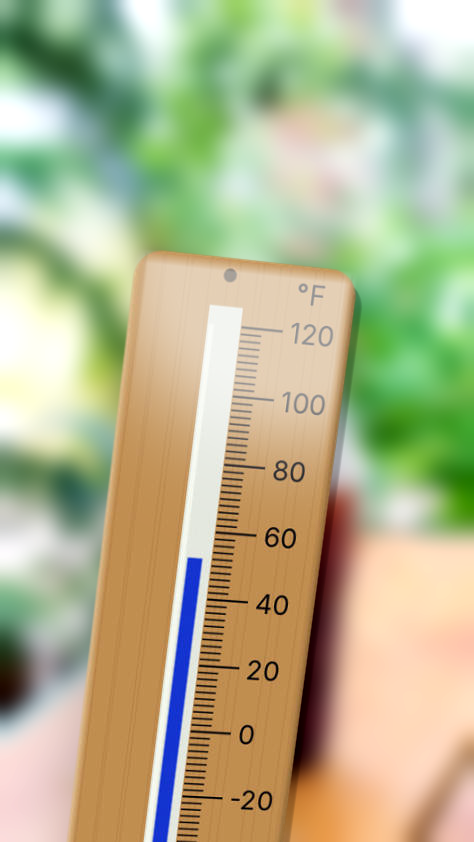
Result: 52 °F
